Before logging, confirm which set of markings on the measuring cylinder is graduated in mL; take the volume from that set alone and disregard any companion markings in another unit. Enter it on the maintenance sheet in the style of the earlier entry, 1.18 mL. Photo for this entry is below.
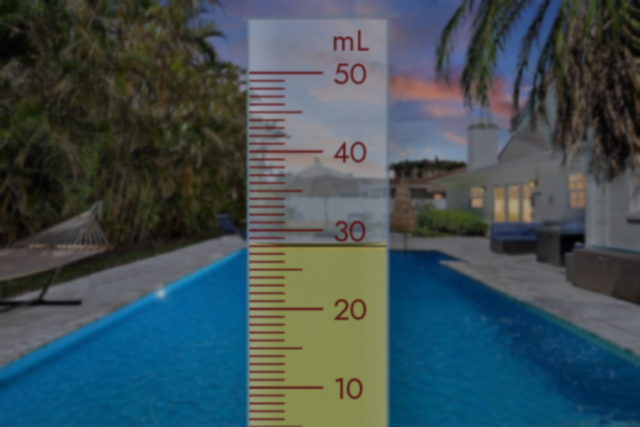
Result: 28 mL
